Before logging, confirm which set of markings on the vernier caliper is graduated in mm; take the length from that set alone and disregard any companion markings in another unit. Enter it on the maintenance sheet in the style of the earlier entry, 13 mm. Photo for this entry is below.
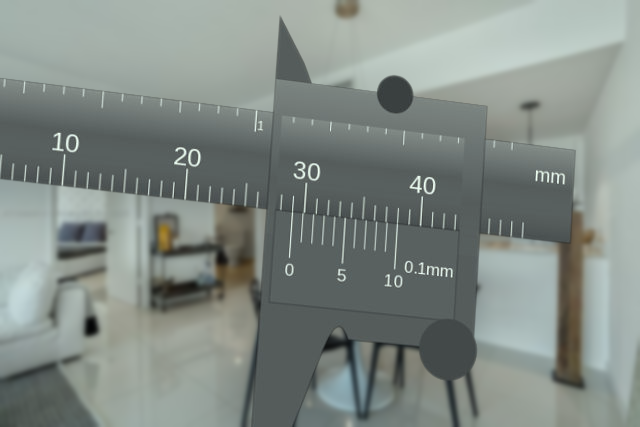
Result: 29.0 mm
